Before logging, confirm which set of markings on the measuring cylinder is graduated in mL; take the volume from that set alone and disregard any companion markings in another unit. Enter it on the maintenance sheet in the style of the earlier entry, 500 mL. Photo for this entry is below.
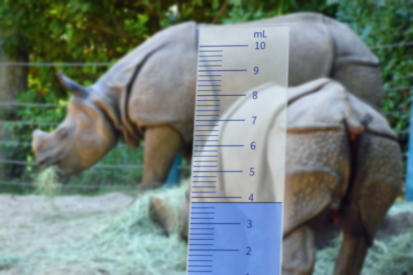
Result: 3.8 mL
